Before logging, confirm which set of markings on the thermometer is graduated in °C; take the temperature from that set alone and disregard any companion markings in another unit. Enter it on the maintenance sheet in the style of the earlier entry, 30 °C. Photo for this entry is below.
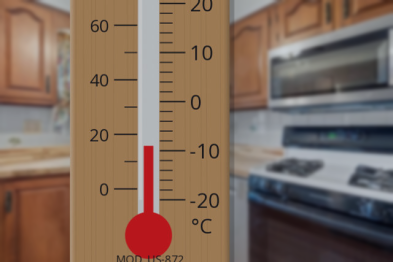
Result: -9 °C
